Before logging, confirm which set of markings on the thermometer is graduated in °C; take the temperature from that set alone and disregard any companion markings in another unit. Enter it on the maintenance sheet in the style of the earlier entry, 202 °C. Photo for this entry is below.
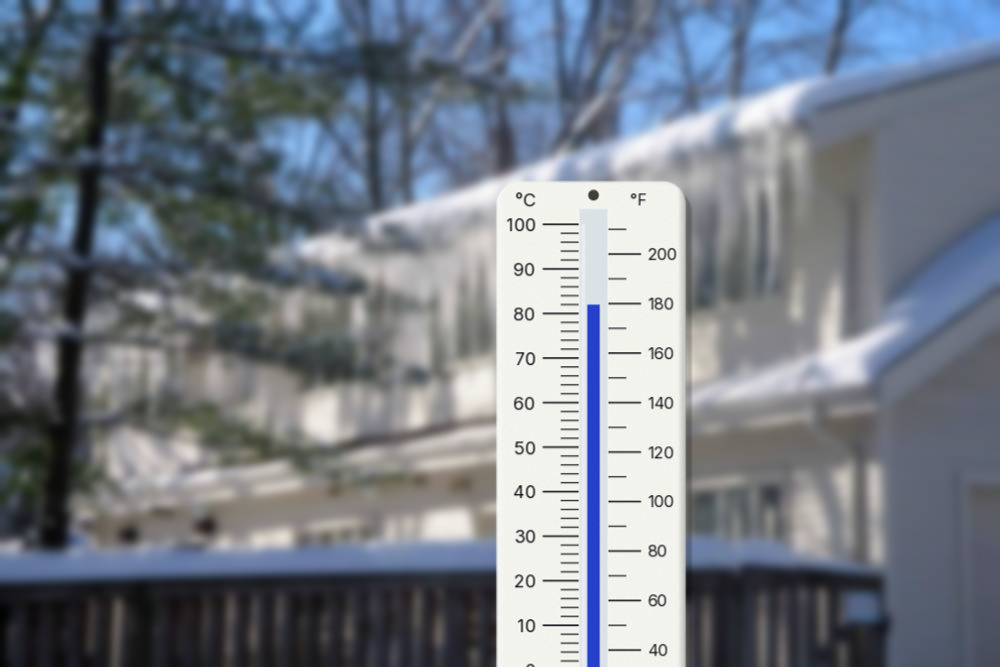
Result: 82 °C
